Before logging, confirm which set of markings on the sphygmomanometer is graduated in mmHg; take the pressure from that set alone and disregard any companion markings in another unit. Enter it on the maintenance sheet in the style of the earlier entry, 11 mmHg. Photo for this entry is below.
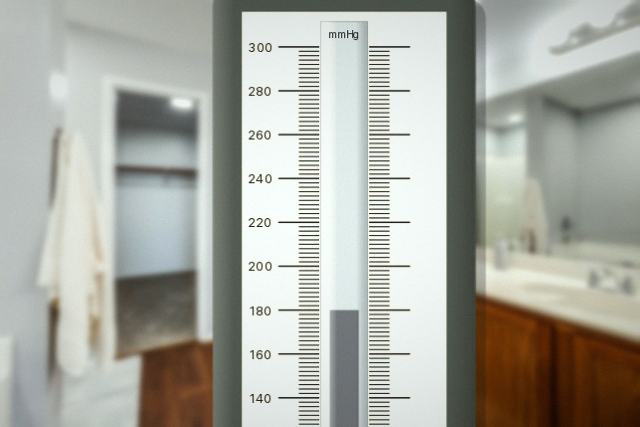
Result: 180 mmHg
